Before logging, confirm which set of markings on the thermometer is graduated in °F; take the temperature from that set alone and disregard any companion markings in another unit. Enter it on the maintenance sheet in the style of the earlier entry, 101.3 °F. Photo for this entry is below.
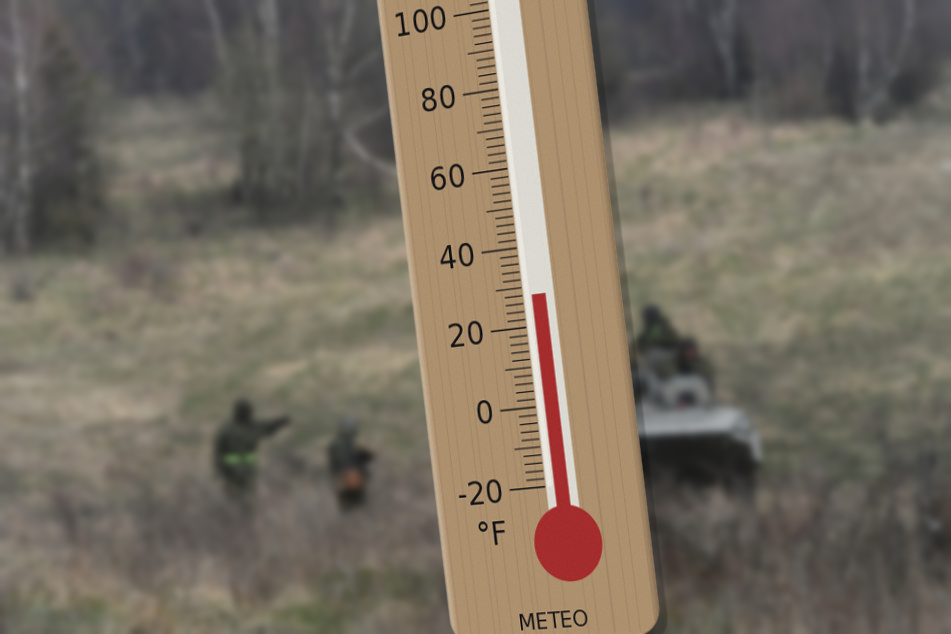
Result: 28 °F
